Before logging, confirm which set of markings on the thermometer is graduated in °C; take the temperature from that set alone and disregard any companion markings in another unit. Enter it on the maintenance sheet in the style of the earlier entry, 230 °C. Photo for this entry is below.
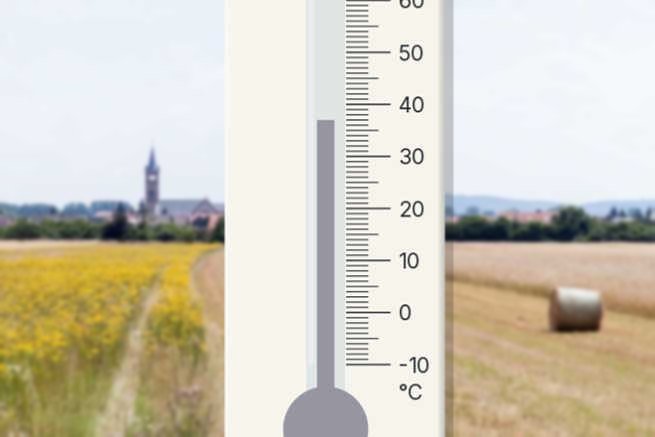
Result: 37 °C
